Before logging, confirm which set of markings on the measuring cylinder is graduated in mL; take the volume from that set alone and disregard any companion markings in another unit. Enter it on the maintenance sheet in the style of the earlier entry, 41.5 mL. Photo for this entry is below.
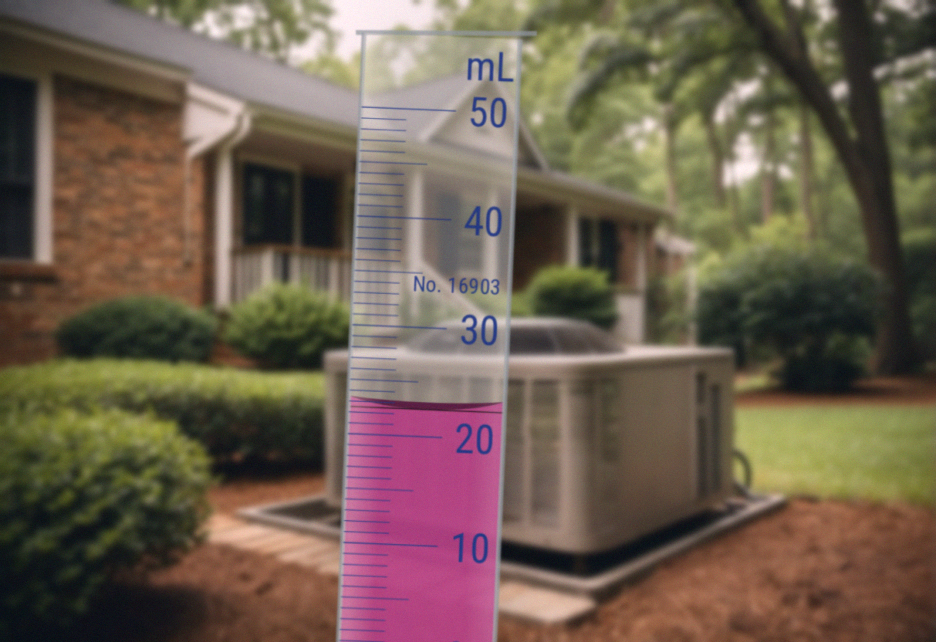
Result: 22.5 mL
